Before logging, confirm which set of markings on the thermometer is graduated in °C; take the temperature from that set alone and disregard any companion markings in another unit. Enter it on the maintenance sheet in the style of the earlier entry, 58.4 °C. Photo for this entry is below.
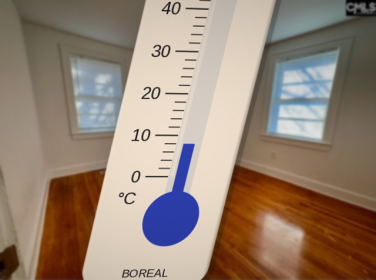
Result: 8 °C
